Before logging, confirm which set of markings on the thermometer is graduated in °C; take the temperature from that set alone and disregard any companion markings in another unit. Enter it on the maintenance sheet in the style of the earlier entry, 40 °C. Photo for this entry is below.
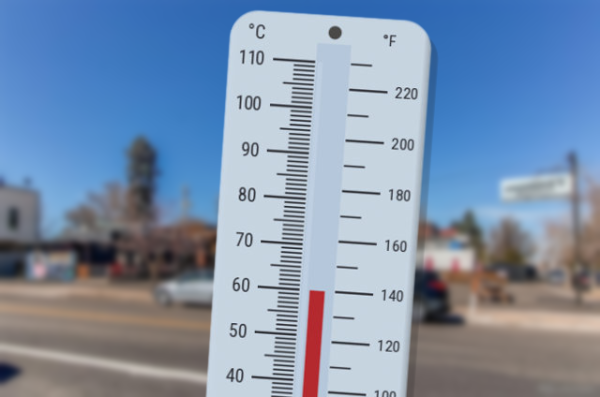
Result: 60 °C
